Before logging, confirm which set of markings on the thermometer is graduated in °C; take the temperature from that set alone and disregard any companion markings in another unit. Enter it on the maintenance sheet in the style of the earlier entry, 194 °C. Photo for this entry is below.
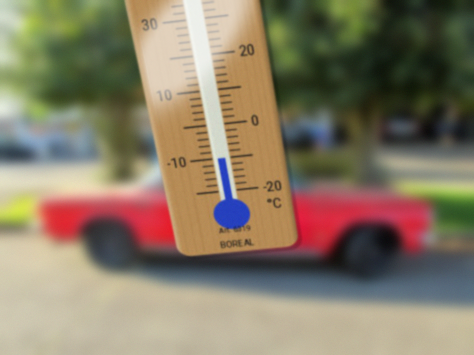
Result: -10 °C
